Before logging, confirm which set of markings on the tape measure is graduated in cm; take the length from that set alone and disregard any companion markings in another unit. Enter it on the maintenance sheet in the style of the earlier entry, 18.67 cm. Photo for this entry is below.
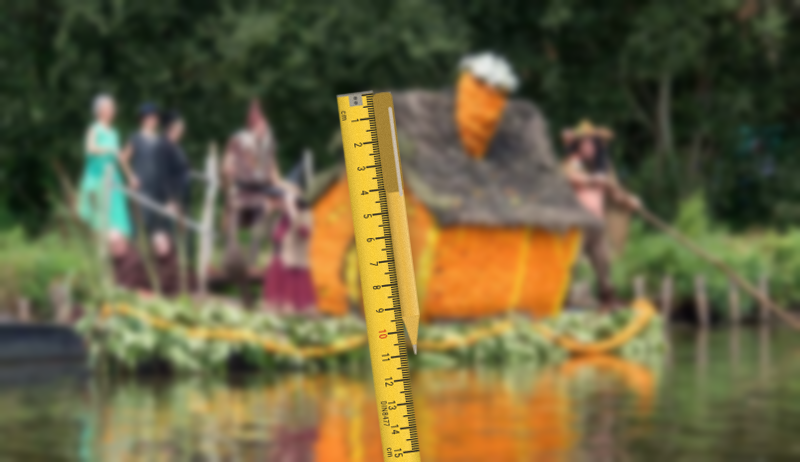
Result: 11 cm
